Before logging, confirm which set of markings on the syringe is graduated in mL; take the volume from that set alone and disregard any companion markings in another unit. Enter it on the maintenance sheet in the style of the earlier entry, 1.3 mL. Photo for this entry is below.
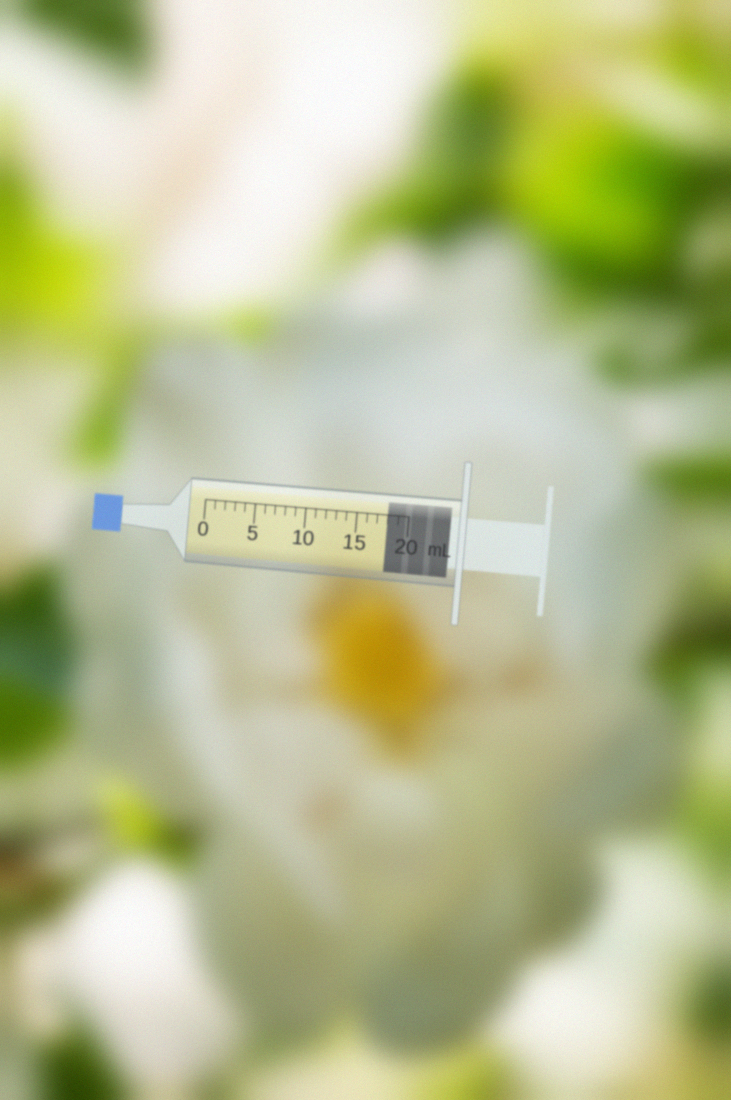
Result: 18 mL
